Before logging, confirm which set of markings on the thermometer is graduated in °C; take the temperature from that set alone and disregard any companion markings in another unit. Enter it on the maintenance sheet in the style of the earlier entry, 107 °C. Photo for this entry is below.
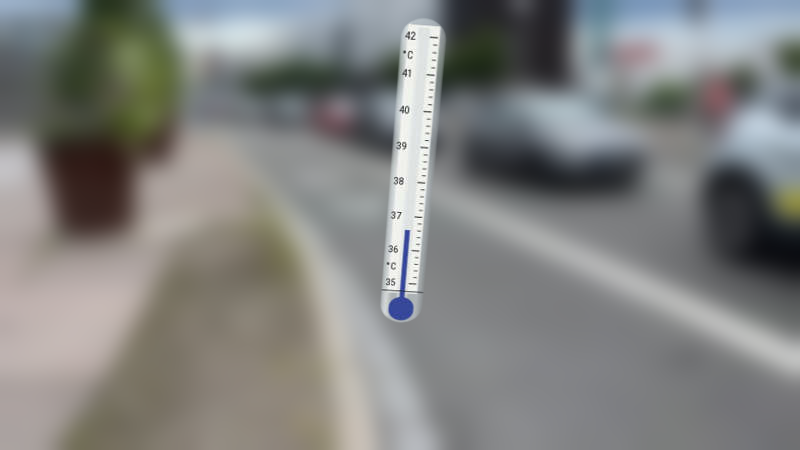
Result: 36.6 °C
